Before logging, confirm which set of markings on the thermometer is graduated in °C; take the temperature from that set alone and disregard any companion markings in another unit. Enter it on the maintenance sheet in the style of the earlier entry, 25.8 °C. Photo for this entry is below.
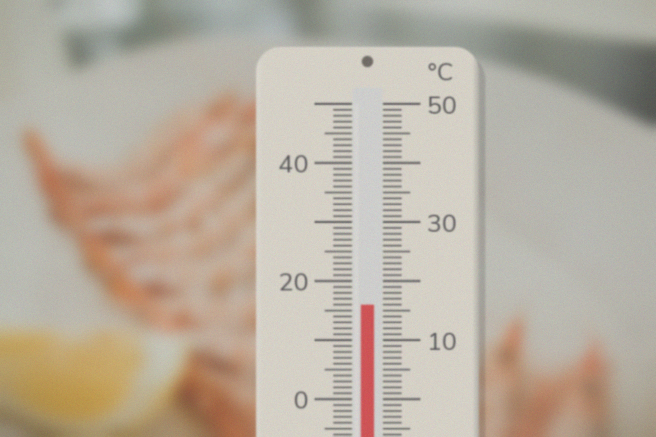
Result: 16 °C
